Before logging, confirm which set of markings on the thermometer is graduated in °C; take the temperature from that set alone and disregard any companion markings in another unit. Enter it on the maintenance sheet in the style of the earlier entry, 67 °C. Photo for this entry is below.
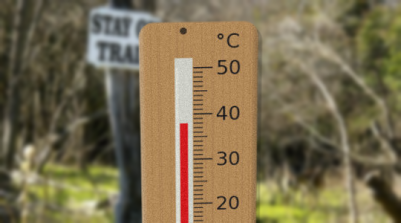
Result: 38 °C
